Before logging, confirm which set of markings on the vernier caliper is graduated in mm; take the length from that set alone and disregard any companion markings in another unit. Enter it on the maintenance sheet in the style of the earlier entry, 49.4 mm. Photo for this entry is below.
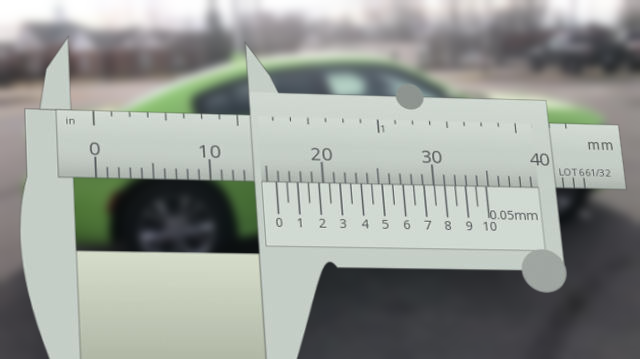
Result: 15.8 mm
